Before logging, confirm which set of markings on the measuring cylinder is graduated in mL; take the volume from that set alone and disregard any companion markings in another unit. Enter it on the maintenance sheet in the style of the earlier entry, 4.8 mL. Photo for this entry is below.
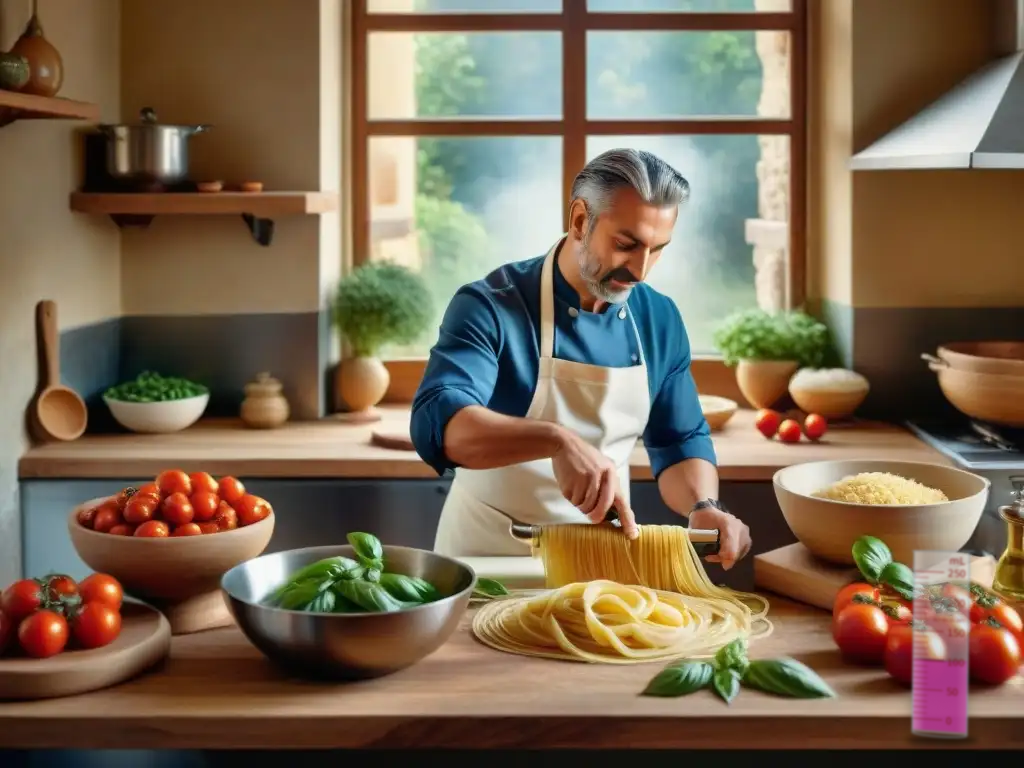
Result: 100 mL
